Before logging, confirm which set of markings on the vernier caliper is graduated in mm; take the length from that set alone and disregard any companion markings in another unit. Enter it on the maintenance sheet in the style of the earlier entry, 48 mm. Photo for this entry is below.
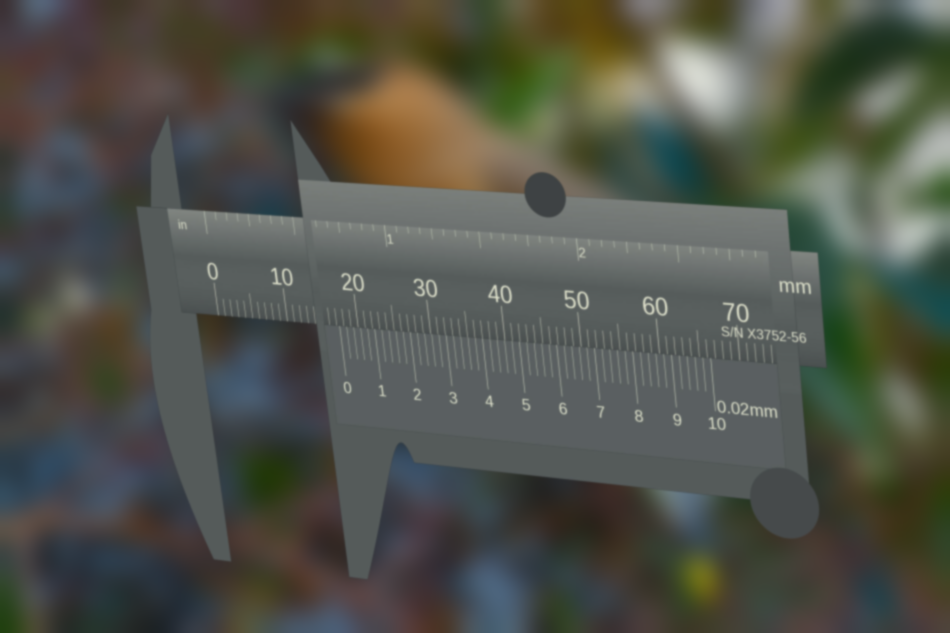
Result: 17.4 mm
